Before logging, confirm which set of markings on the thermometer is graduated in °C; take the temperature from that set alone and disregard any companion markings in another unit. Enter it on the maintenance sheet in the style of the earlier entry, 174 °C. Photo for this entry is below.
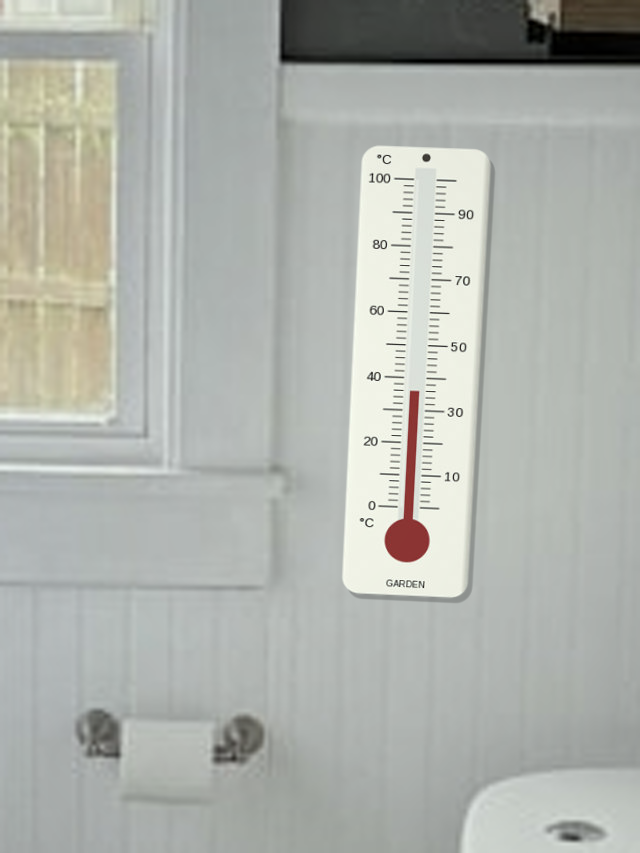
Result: 36 °C
